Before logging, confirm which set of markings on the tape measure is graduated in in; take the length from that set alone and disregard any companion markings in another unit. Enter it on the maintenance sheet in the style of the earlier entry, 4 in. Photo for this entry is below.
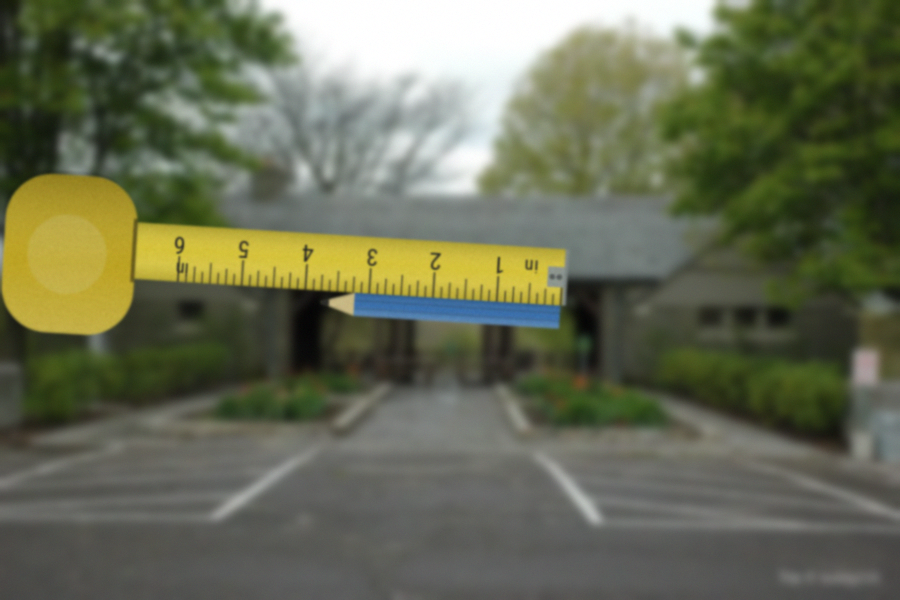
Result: 3.75 in
